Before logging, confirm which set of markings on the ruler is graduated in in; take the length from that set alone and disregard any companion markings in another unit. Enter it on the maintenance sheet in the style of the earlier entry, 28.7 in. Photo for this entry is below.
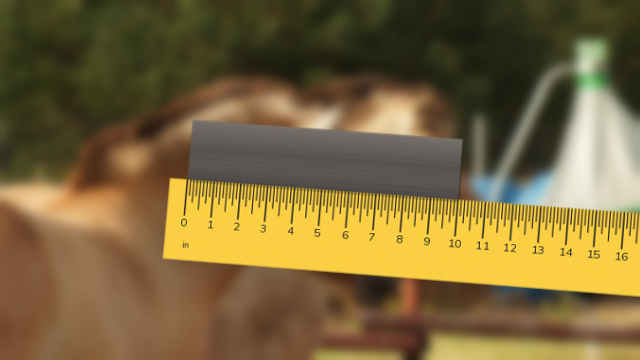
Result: 10 in
